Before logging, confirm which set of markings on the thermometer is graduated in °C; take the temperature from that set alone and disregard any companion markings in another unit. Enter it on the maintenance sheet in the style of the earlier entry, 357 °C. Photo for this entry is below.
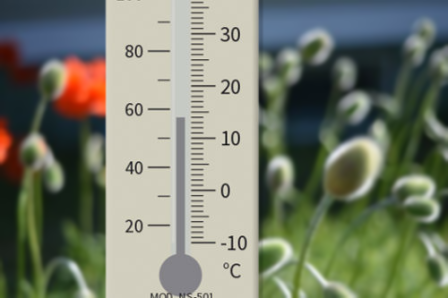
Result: 14 °C
